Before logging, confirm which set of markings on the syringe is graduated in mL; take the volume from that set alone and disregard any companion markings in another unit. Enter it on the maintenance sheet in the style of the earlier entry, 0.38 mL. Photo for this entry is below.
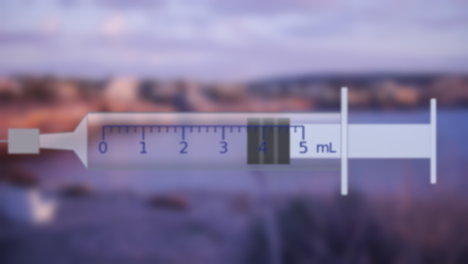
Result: 3.6 mL
